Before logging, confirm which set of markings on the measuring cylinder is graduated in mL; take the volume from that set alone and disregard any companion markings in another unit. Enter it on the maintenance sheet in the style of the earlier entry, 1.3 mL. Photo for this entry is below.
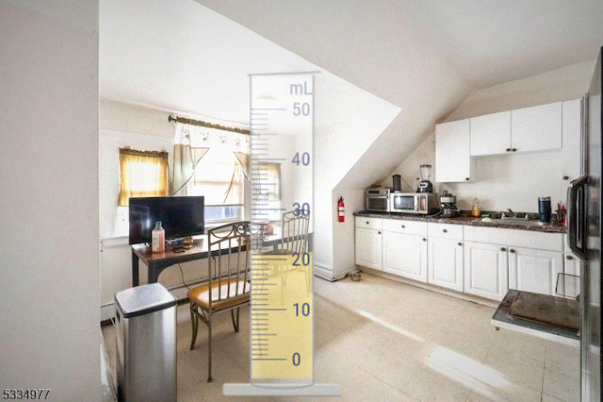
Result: 21 mL
